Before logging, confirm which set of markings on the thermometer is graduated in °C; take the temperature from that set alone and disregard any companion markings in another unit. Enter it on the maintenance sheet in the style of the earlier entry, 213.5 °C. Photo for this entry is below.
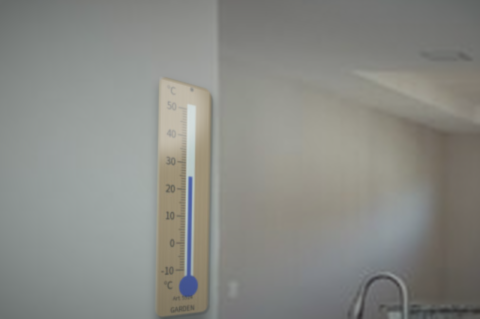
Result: 25 °C
